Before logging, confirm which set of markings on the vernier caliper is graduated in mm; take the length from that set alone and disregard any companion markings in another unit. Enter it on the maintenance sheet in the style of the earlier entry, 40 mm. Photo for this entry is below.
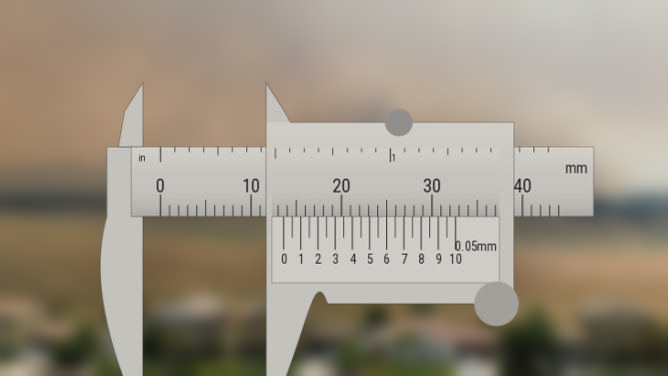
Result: 13.6 mm
